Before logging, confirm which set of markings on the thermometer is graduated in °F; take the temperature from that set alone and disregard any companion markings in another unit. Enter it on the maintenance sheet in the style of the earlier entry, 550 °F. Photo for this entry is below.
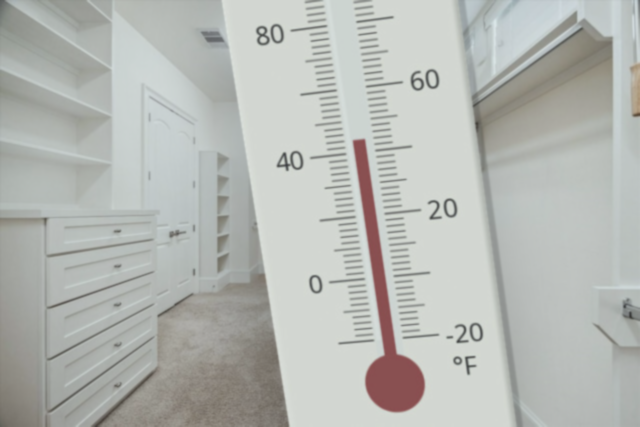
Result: 44 °F
